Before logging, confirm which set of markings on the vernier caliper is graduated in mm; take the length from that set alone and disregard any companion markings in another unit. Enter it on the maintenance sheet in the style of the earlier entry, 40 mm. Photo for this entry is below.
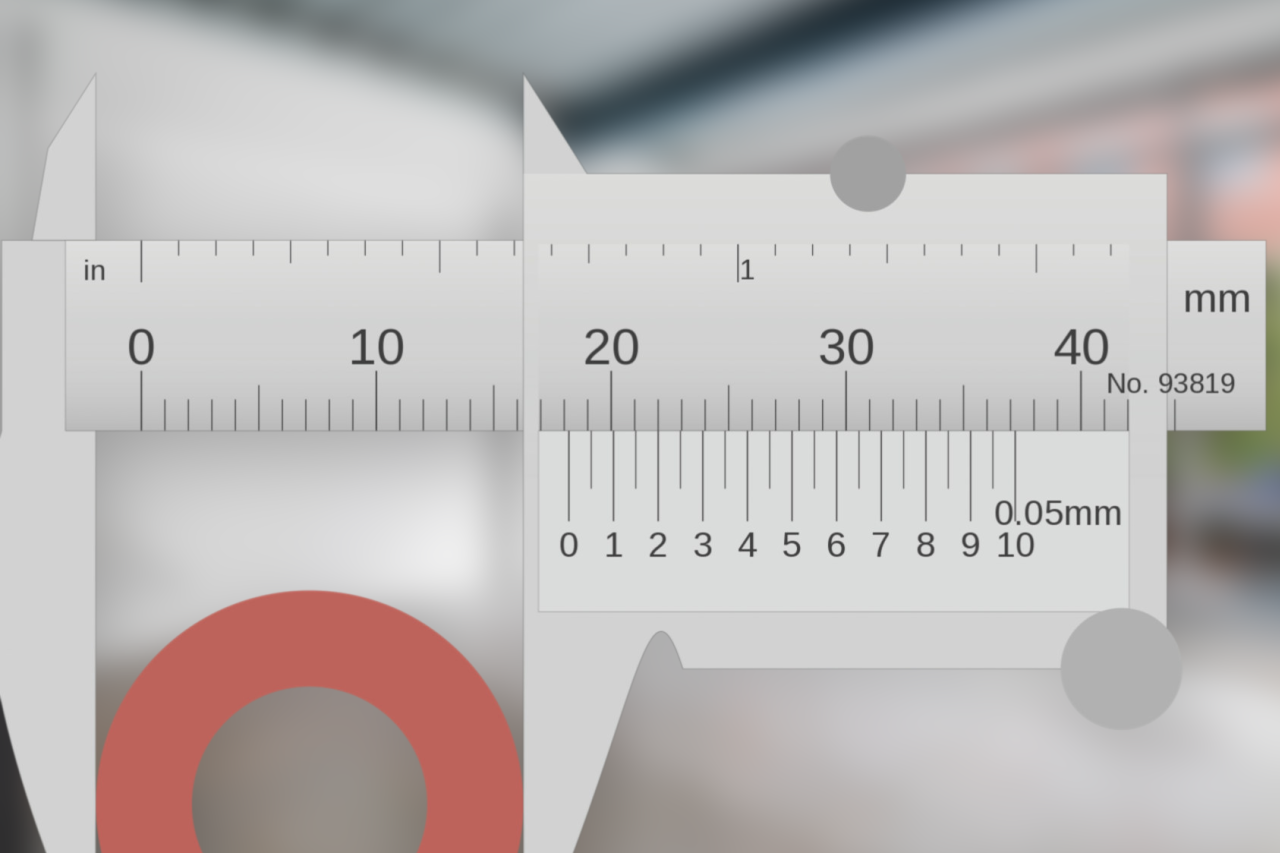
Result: 18.2 mm
